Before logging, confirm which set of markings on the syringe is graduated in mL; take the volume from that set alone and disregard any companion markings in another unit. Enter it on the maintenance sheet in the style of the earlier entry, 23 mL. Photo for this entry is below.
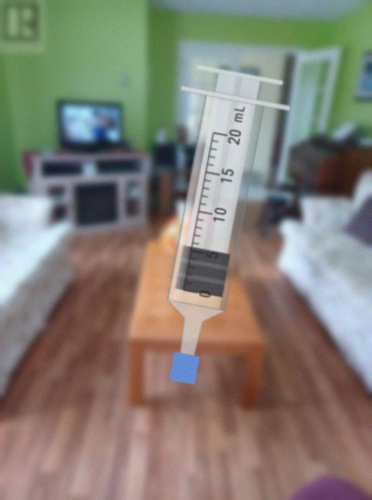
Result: 0 mL
